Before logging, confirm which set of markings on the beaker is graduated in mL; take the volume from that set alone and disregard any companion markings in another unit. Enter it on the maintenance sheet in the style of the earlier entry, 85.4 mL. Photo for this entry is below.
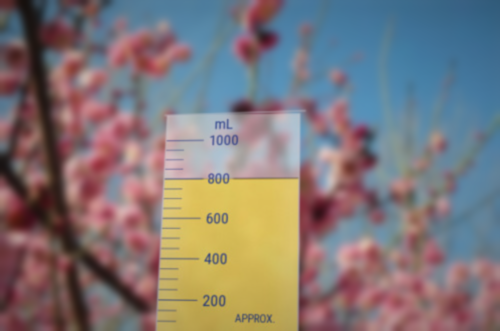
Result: 800 mL
